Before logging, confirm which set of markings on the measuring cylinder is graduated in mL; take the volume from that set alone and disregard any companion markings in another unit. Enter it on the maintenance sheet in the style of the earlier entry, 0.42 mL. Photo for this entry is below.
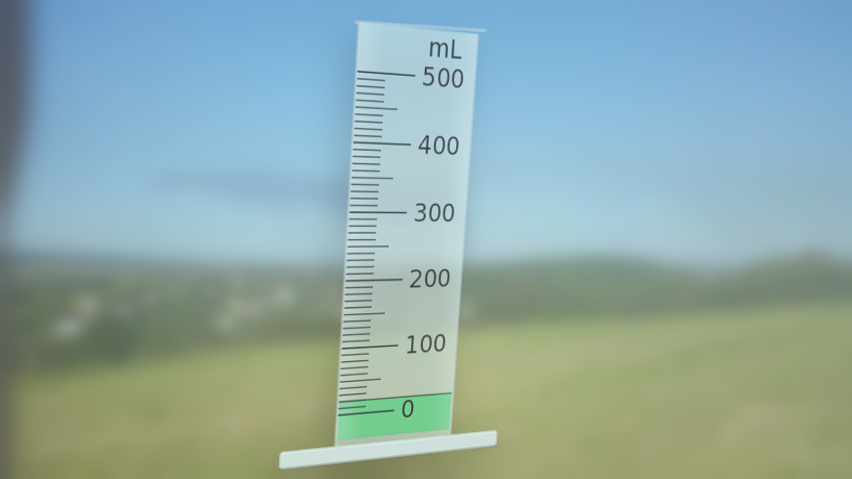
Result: 20 mL
